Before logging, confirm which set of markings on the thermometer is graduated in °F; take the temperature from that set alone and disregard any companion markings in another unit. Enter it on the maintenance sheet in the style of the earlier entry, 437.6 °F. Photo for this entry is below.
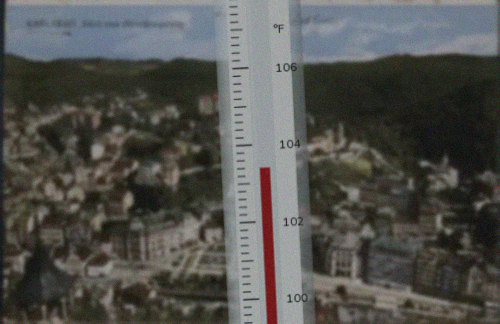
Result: 103.4 °F
